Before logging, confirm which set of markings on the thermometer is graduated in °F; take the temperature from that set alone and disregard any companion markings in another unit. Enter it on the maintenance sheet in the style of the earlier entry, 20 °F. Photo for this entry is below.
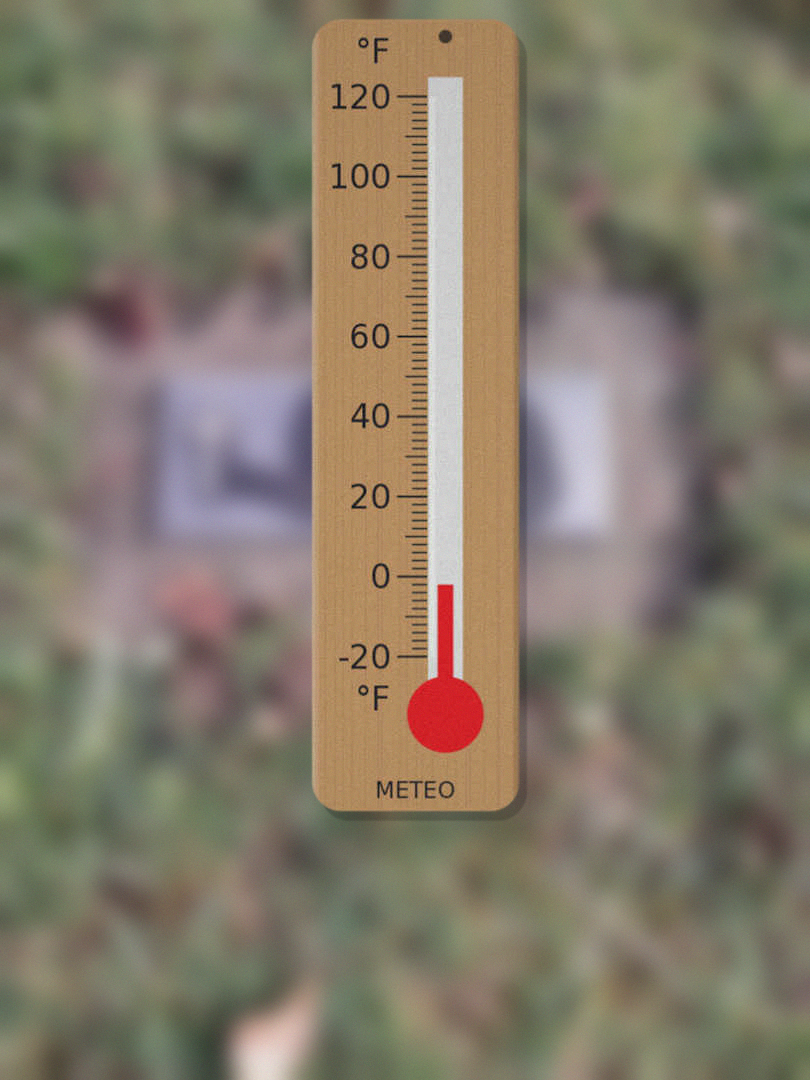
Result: -2 °F
